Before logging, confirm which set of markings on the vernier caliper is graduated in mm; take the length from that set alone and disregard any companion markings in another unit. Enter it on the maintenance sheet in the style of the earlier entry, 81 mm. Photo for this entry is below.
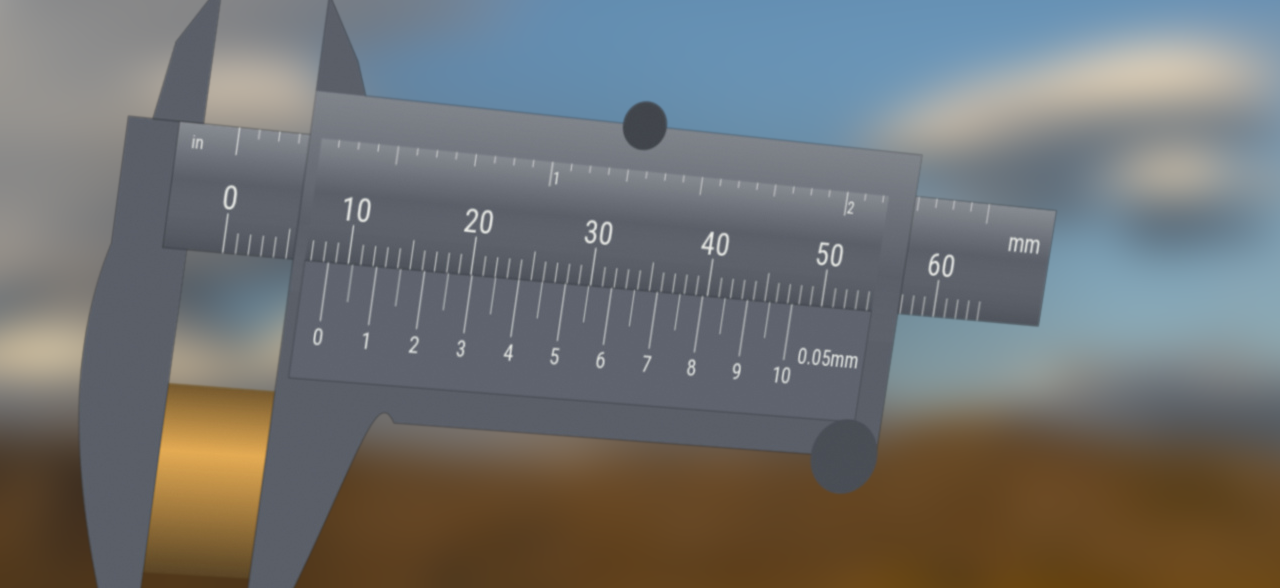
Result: 8.4 mm
